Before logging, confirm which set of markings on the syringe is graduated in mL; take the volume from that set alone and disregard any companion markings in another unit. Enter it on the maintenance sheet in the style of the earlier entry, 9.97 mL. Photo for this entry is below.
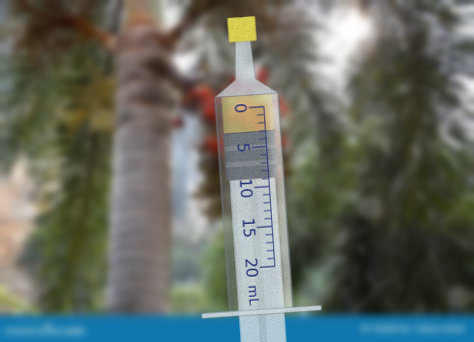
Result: 3 mL
